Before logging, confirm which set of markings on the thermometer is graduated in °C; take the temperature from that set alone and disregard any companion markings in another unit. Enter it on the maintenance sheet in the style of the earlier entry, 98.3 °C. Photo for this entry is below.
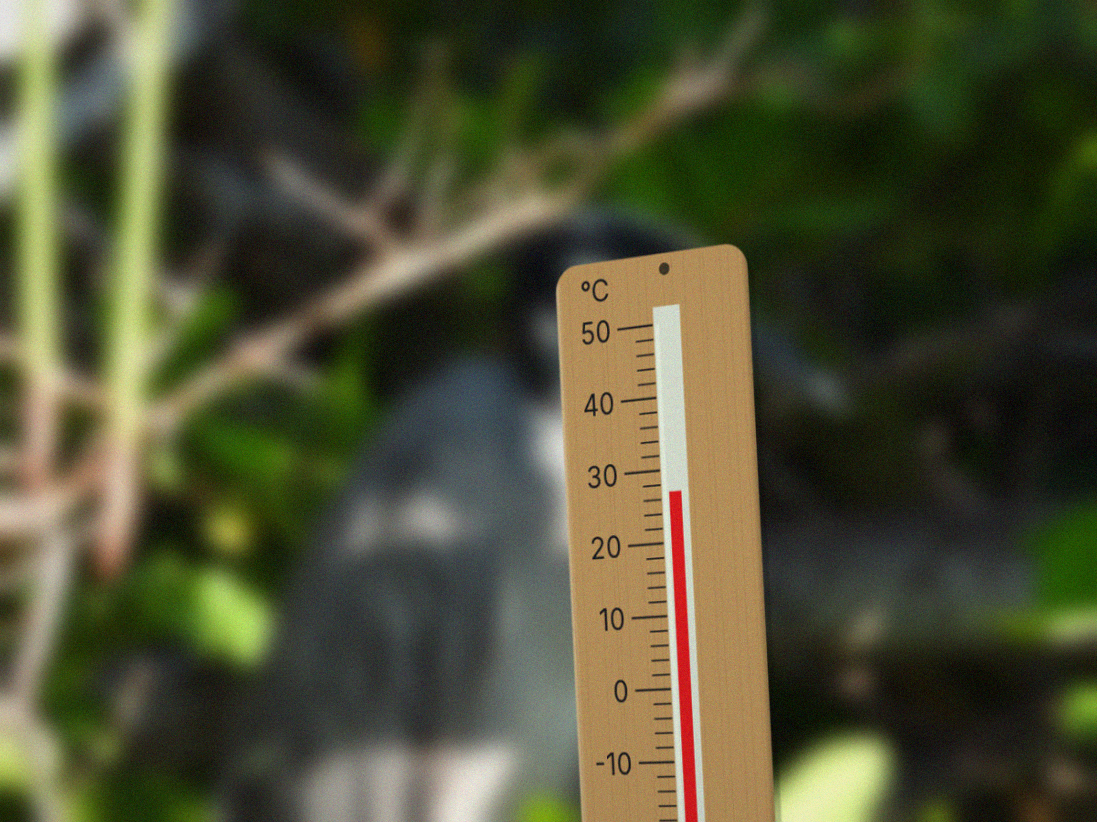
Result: 27 °C
